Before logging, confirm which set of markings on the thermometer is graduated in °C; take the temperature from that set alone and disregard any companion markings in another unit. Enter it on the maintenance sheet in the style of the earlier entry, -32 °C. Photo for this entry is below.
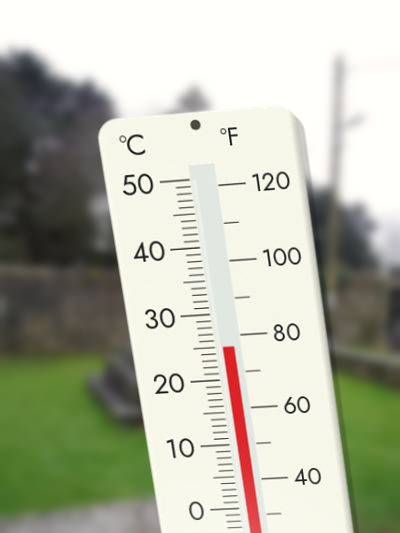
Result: 25 °C
